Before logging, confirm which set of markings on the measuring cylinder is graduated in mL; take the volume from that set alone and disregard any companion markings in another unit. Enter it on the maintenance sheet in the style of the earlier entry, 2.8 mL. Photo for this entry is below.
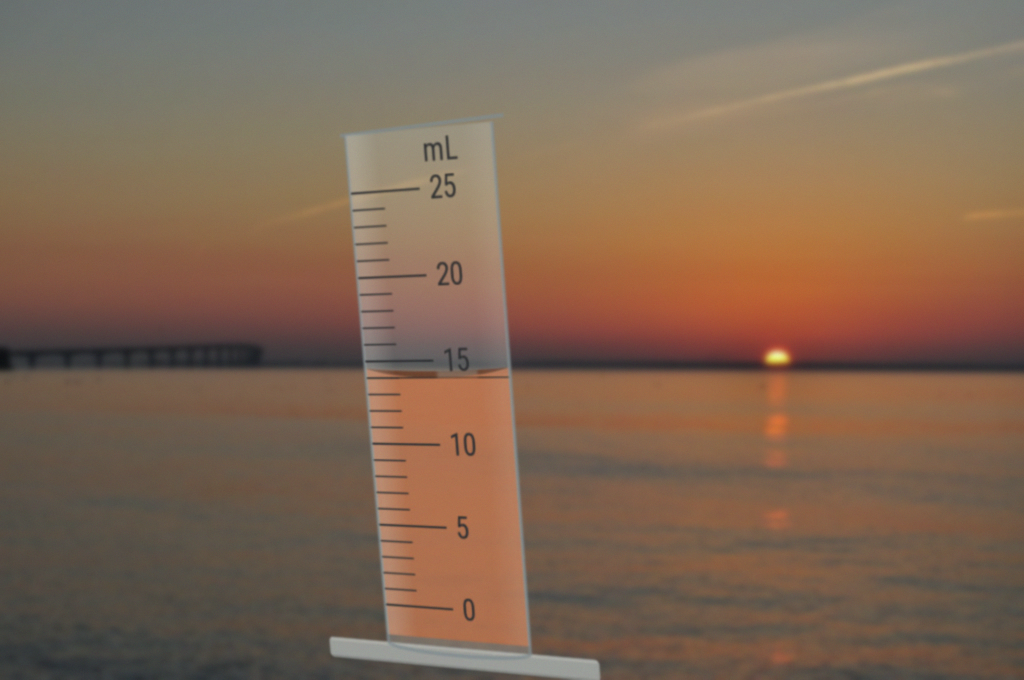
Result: 14 mL
